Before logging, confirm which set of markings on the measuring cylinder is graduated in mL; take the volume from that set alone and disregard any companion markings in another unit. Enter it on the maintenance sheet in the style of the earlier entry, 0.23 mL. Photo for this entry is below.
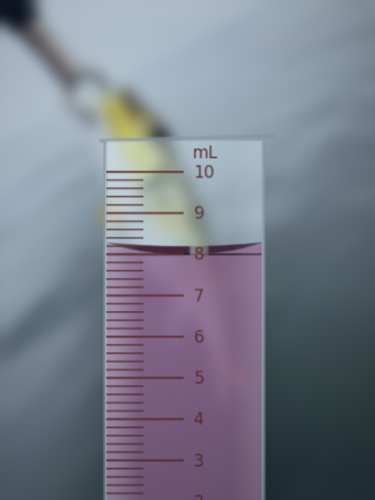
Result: 8 mL
